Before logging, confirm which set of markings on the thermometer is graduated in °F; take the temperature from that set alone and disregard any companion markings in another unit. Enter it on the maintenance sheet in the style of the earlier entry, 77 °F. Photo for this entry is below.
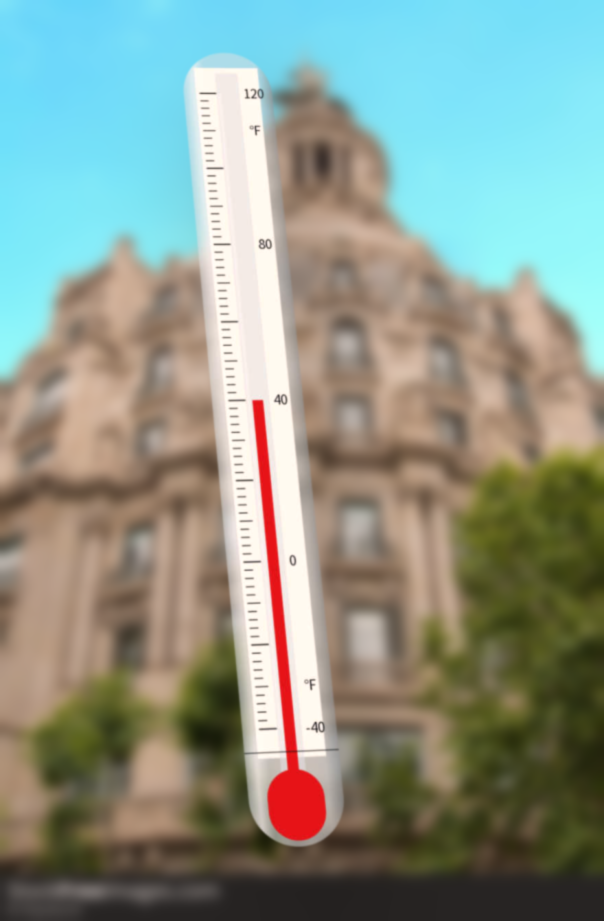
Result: 40 °F
